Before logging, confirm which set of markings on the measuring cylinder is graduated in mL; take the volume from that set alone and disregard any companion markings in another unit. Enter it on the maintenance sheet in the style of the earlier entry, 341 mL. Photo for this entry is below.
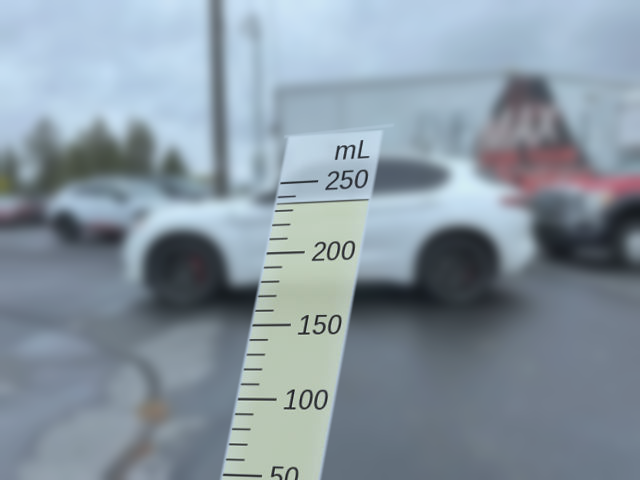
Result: 235 mL
